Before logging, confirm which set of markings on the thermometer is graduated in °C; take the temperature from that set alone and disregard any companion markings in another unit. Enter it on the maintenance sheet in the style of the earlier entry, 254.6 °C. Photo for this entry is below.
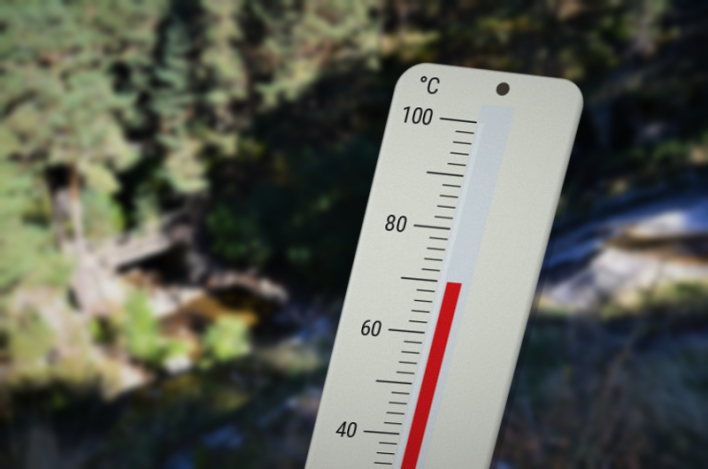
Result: 70 °C
